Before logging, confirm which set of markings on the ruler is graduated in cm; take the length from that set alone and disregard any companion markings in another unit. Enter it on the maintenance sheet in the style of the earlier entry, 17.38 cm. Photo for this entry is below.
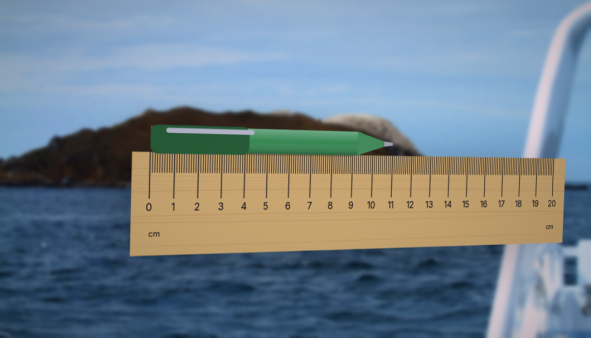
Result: 11 cm
